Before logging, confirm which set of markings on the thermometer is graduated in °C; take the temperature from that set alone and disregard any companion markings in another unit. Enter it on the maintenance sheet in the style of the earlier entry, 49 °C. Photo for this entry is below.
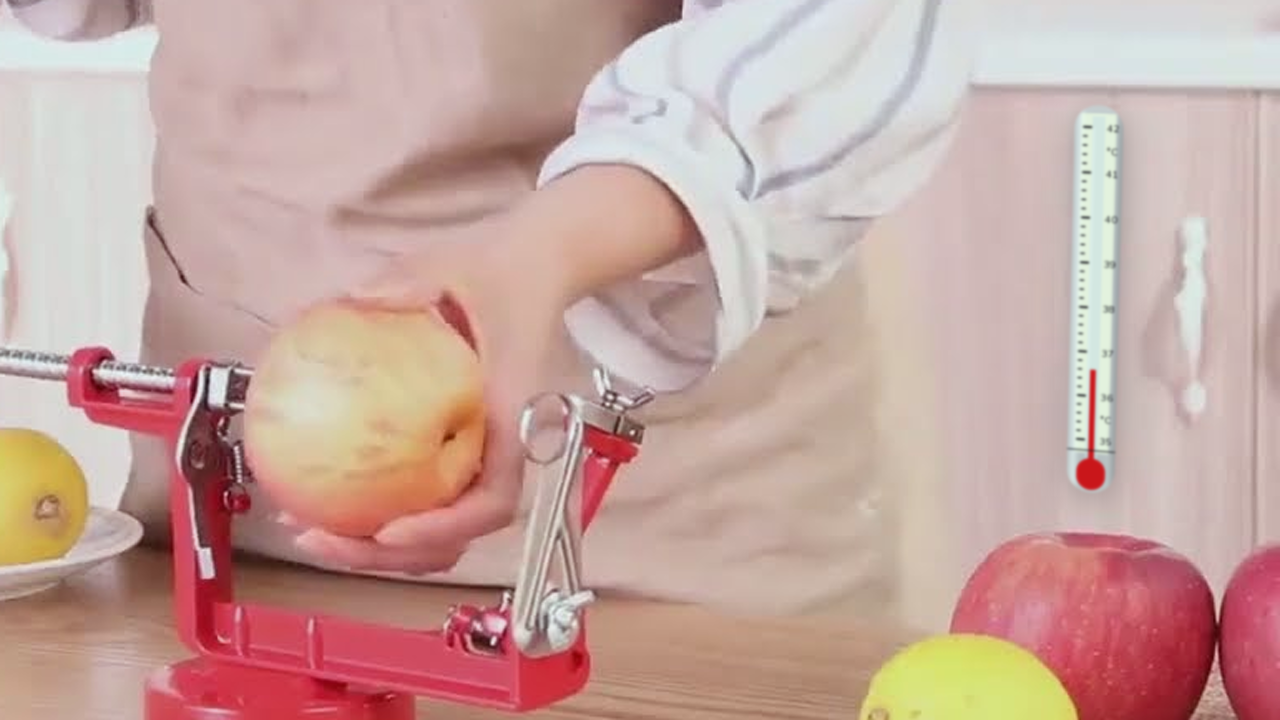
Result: 36.6 °C
